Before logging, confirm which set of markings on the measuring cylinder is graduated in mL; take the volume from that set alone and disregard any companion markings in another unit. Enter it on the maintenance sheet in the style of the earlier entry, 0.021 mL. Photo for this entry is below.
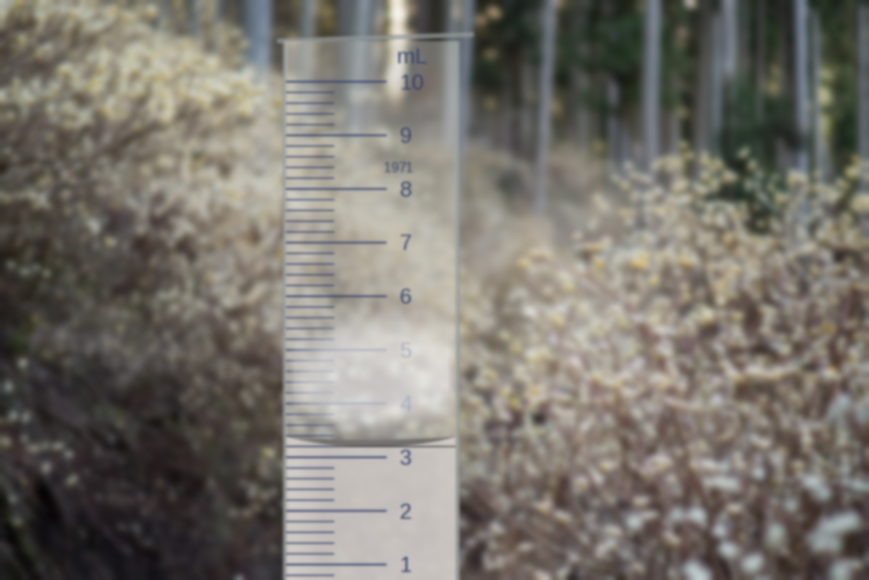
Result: 3.2 mL
